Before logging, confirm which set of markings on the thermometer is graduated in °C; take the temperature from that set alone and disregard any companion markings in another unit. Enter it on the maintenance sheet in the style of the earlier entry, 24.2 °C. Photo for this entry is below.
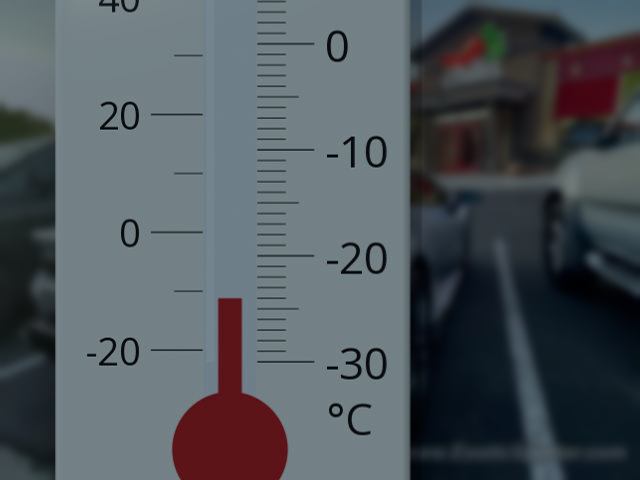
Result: -24 °C
